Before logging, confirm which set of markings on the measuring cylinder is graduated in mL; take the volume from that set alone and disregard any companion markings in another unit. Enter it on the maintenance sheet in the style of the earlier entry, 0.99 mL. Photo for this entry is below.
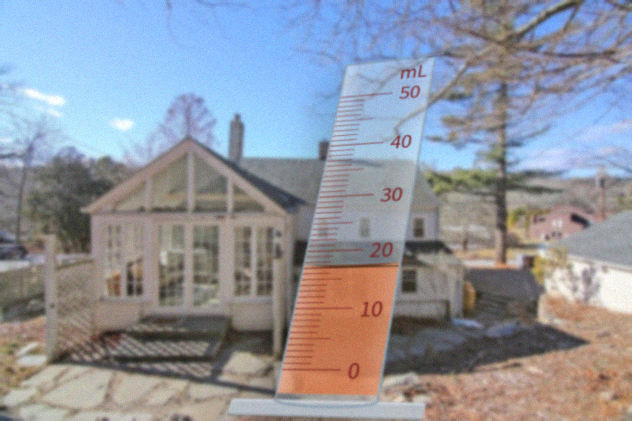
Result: 17 mL
